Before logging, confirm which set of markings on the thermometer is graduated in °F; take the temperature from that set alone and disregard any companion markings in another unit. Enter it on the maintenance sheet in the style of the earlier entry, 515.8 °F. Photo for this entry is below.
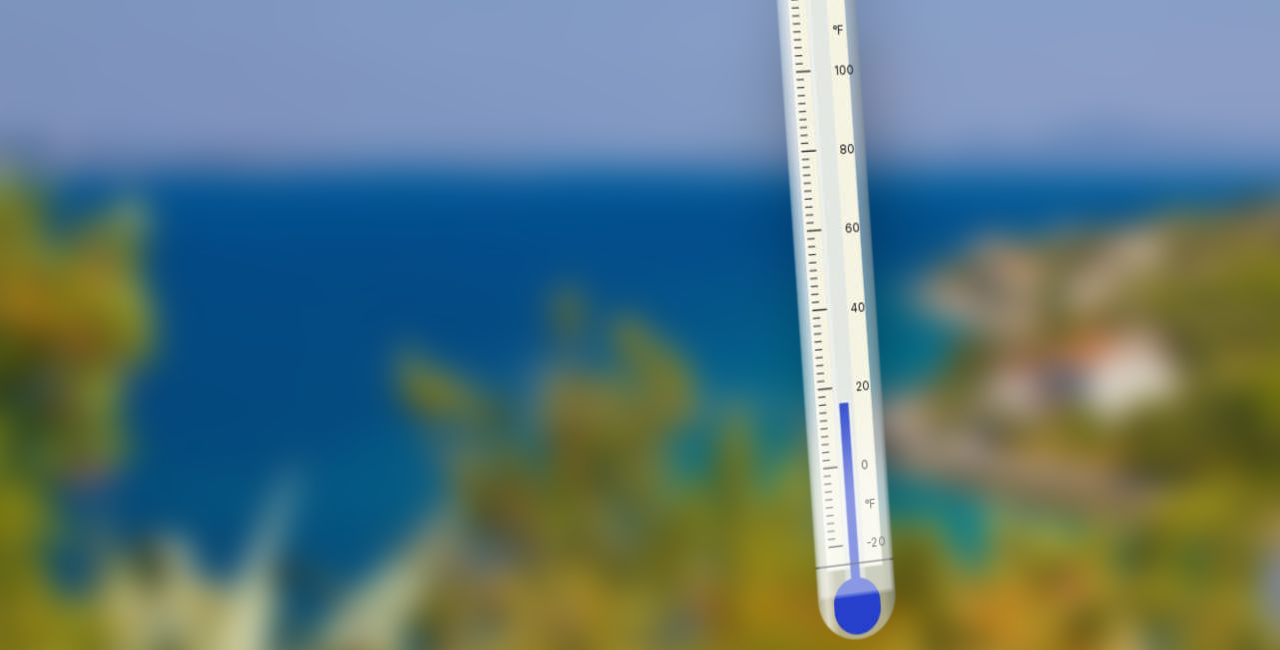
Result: 16 °F
